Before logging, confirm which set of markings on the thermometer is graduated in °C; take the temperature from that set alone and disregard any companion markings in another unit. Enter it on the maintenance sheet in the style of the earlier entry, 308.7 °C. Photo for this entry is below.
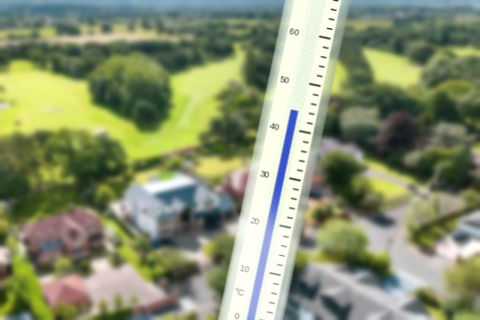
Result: 44 °C
